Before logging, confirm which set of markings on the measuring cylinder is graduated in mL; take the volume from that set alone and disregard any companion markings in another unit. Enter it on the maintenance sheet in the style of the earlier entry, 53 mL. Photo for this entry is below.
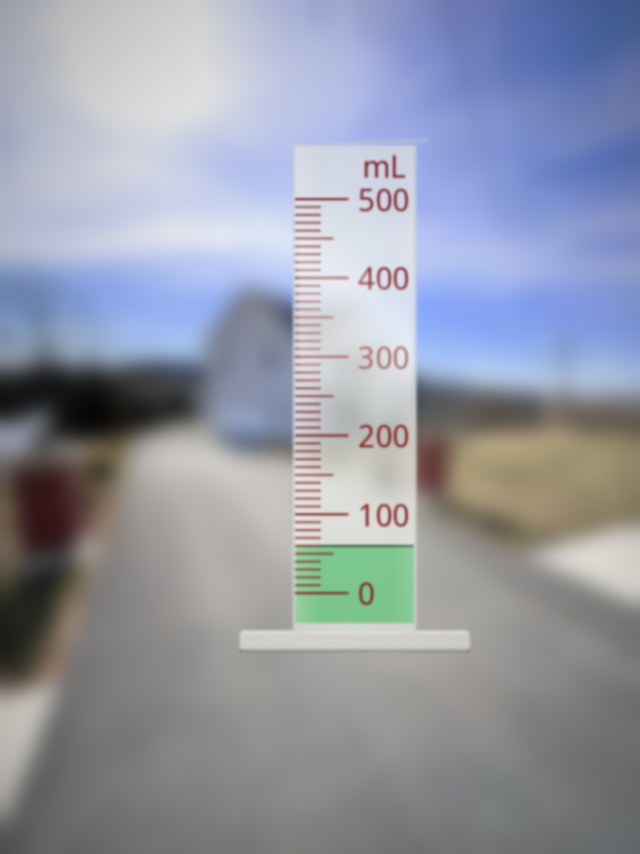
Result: 60 mL
